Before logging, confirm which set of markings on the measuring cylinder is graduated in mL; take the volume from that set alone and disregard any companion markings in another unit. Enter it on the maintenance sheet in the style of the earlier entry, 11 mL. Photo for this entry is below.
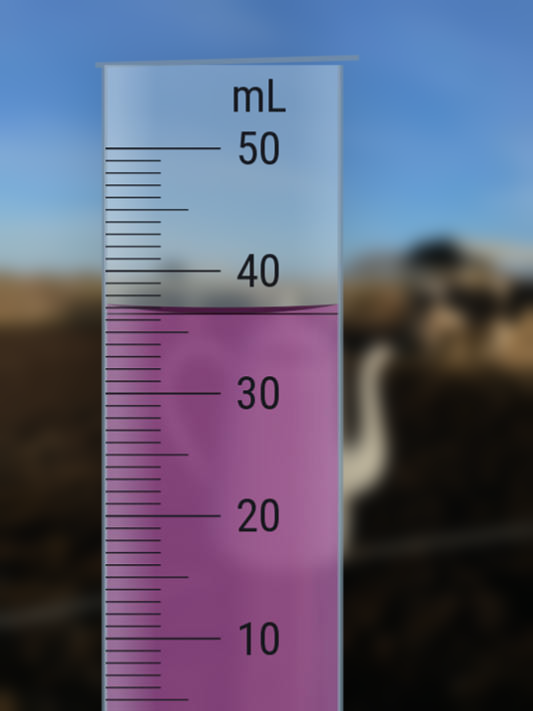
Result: 36.5 mL
